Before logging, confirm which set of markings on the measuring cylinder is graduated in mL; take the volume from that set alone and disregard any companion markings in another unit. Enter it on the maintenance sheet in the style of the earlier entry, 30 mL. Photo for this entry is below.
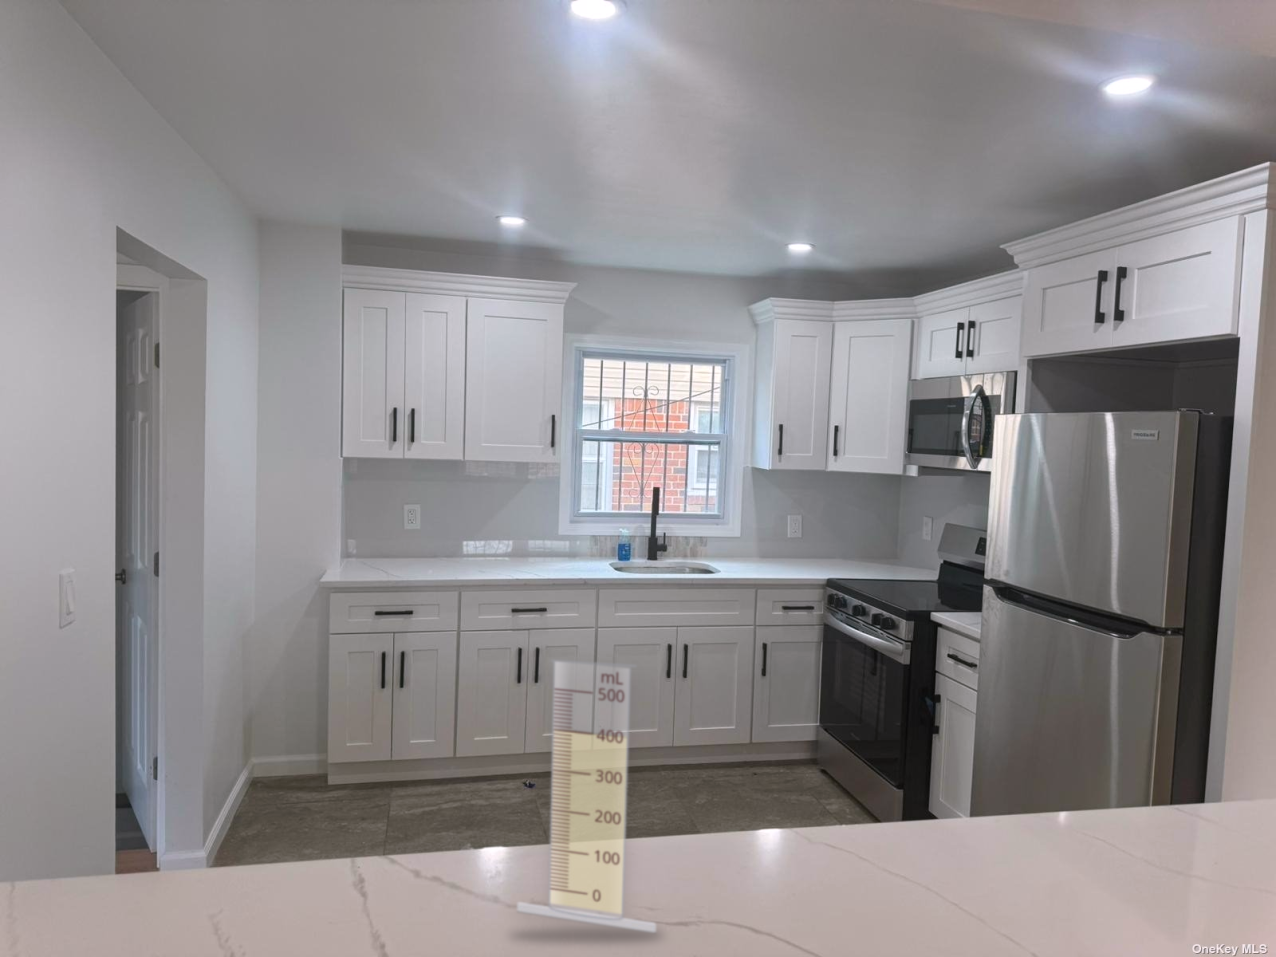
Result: 400 mL
